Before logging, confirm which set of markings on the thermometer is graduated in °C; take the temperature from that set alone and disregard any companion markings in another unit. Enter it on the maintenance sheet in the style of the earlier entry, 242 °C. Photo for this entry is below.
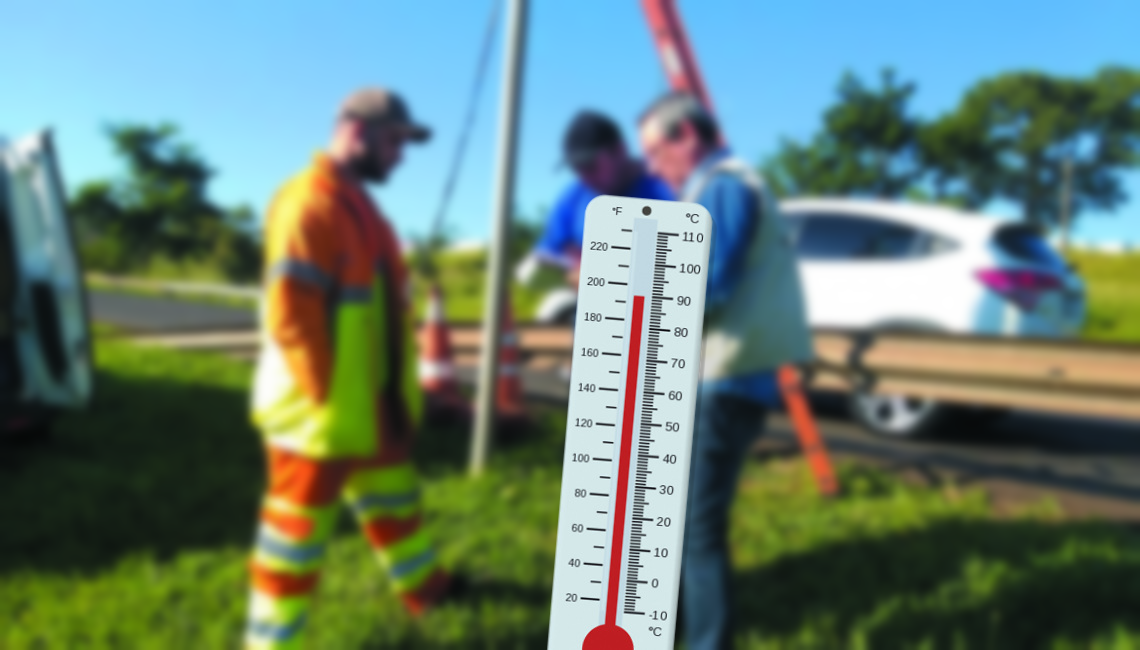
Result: 90 °C
